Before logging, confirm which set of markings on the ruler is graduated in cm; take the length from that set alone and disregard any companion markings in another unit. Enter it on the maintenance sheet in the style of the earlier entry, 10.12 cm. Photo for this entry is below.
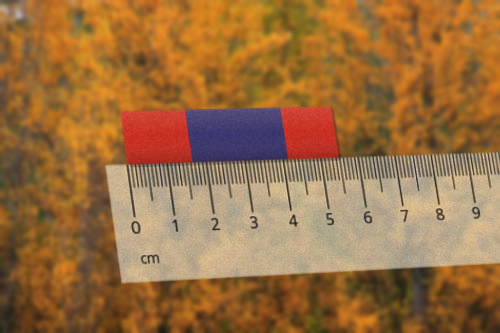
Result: 5.5 cm
